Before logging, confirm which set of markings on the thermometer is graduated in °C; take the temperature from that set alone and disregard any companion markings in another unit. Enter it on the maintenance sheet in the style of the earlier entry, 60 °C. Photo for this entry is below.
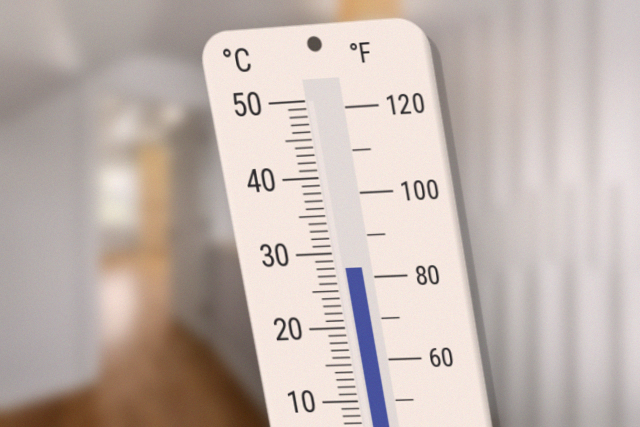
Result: 28 °C
